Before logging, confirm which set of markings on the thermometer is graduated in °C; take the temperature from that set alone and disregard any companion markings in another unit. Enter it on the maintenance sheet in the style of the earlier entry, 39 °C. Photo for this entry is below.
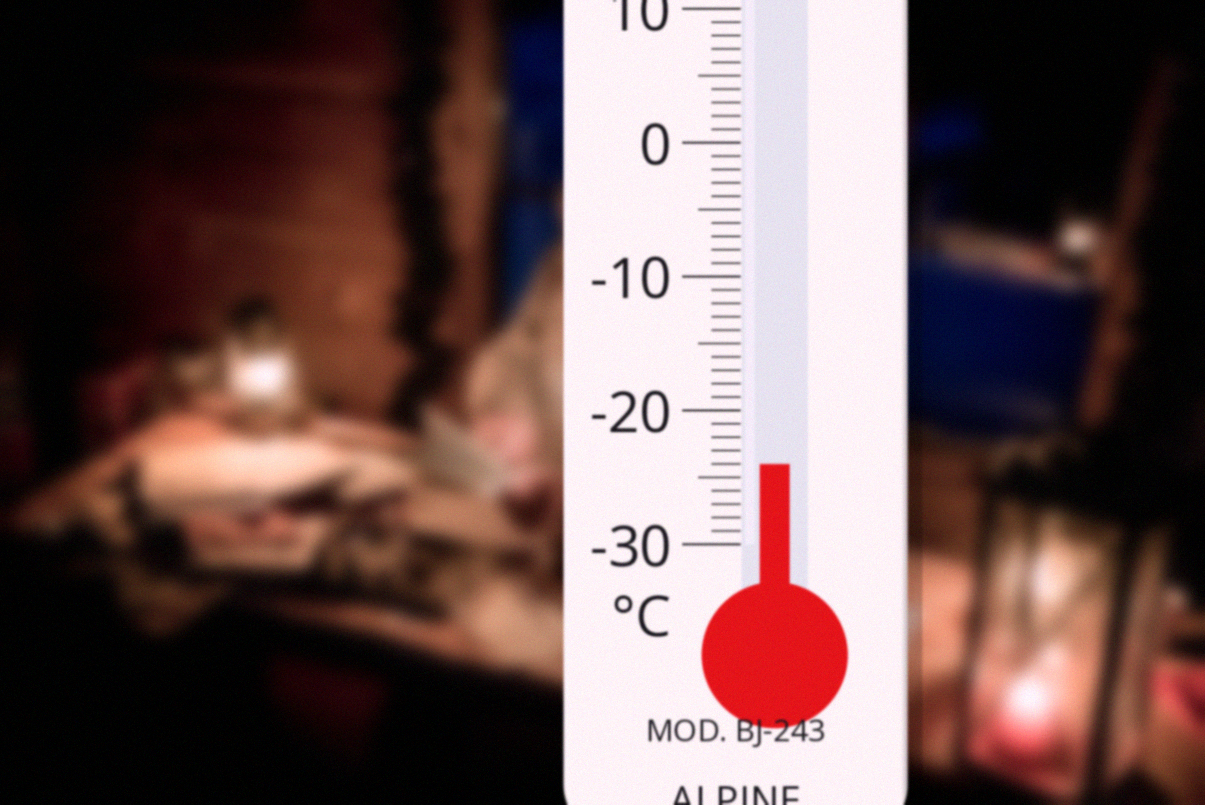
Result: -24 °C
